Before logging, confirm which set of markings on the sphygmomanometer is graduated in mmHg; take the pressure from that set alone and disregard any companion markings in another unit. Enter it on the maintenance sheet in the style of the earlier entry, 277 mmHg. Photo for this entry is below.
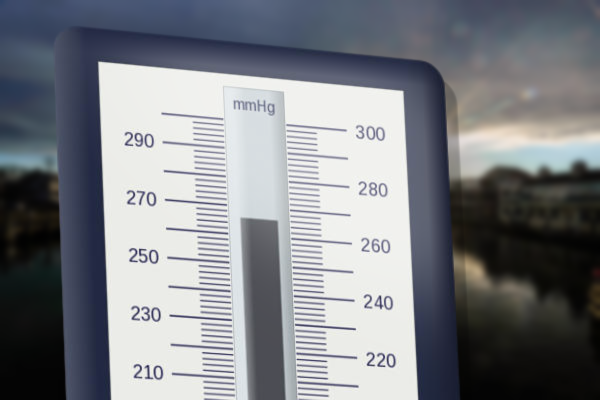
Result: 266 mmHg
